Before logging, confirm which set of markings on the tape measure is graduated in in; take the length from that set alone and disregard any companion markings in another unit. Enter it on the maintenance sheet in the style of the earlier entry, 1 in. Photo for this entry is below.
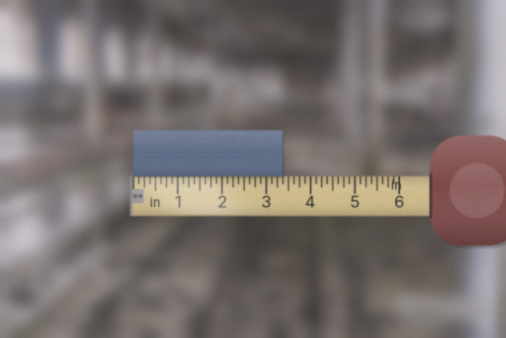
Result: 3.375 in
